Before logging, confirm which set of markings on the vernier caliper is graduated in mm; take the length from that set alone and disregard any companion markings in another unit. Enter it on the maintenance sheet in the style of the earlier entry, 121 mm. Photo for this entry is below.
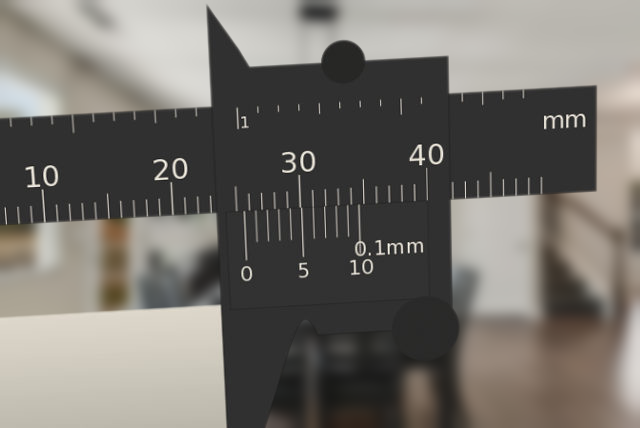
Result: 25.6 mm
